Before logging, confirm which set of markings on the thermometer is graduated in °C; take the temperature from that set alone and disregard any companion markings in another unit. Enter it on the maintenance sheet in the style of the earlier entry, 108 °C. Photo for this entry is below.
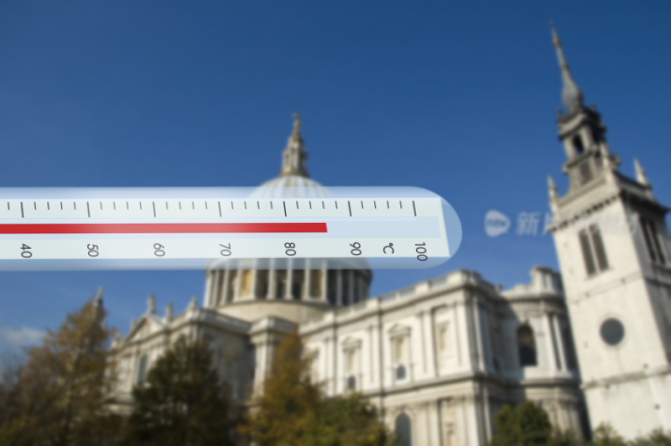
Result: 86 °C
